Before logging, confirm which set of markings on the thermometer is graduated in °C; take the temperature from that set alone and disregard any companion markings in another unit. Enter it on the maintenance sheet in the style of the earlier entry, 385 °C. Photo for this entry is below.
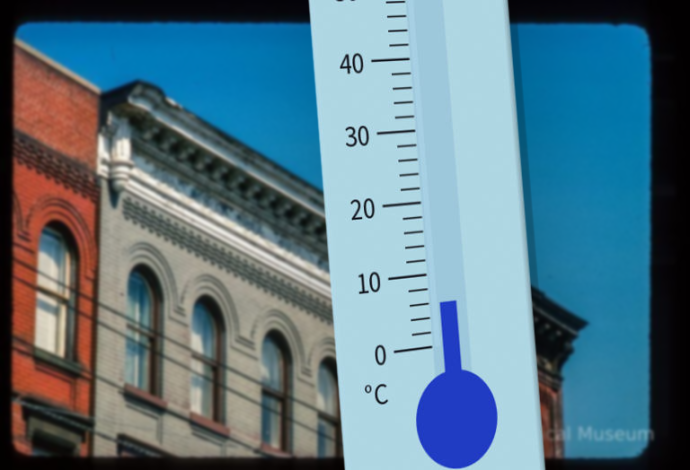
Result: 6 °C
